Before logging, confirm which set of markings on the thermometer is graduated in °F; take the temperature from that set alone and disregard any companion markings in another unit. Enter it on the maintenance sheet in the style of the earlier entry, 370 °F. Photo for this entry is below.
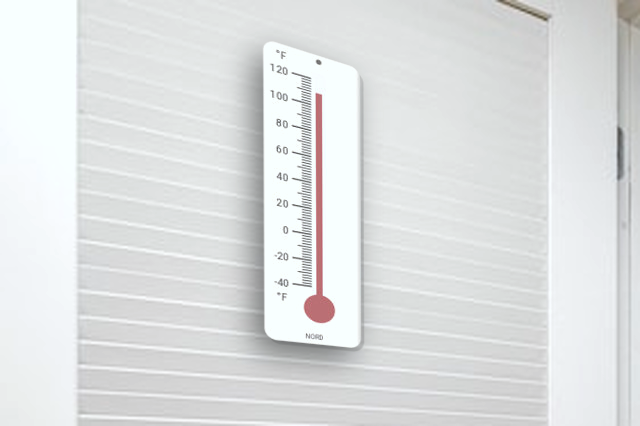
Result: 110 °F
